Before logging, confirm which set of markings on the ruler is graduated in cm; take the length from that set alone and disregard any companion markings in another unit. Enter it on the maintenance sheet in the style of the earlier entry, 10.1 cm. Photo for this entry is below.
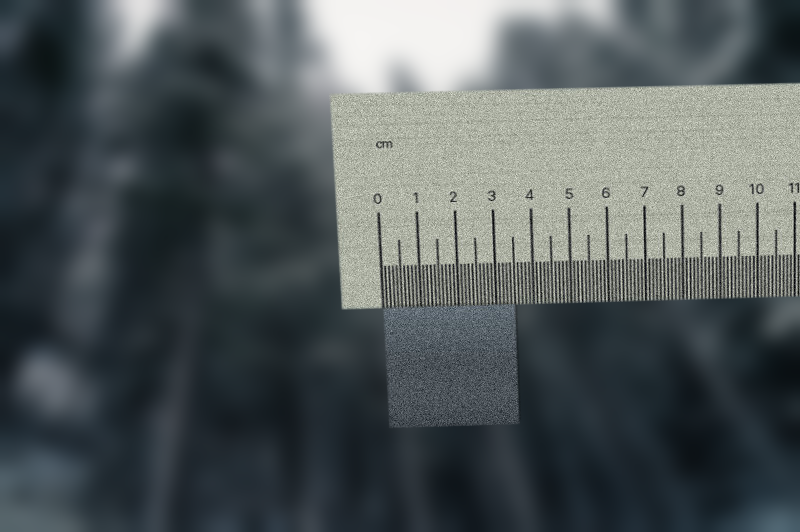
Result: 3.5 cm
